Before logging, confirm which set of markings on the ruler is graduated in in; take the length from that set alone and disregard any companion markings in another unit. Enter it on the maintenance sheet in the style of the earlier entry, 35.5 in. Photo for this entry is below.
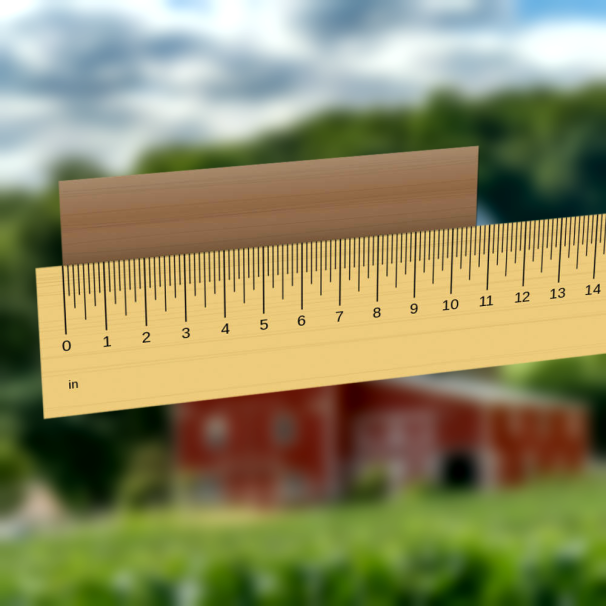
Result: 10.625 in
